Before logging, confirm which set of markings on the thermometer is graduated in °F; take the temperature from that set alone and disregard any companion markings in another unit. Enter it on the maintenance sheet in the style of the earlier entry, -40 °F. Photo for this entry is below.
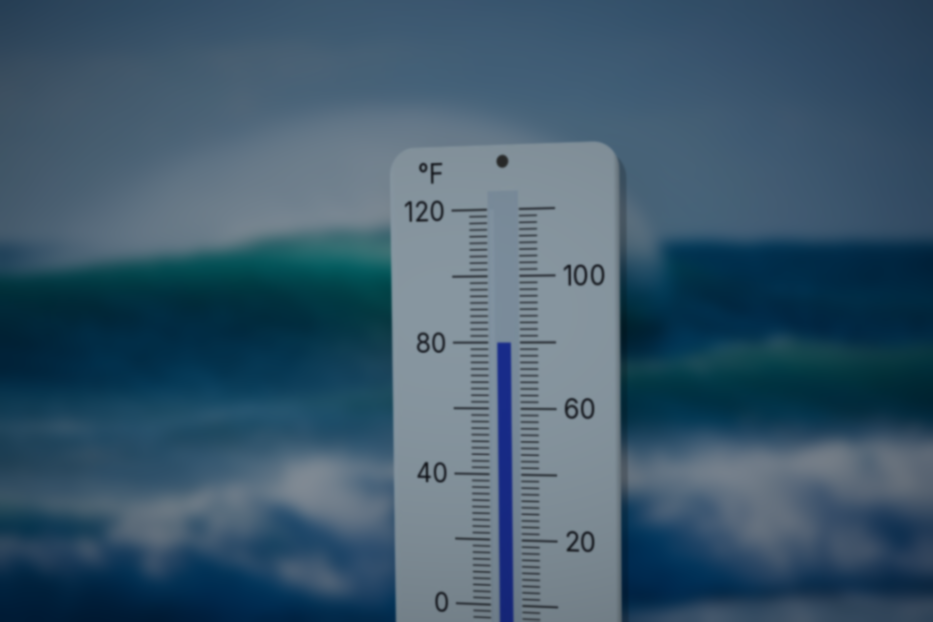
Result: 80 °F
